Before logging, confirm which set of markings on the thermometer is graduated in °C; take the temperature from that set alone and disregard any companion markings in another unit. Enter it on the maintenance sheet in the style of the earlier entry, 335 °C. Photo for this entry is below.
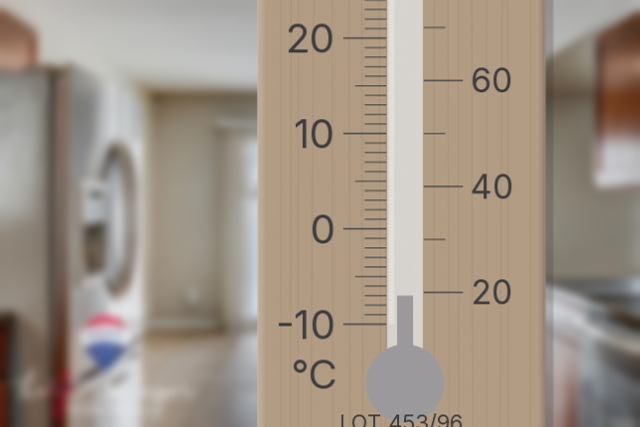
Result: -7 °C
